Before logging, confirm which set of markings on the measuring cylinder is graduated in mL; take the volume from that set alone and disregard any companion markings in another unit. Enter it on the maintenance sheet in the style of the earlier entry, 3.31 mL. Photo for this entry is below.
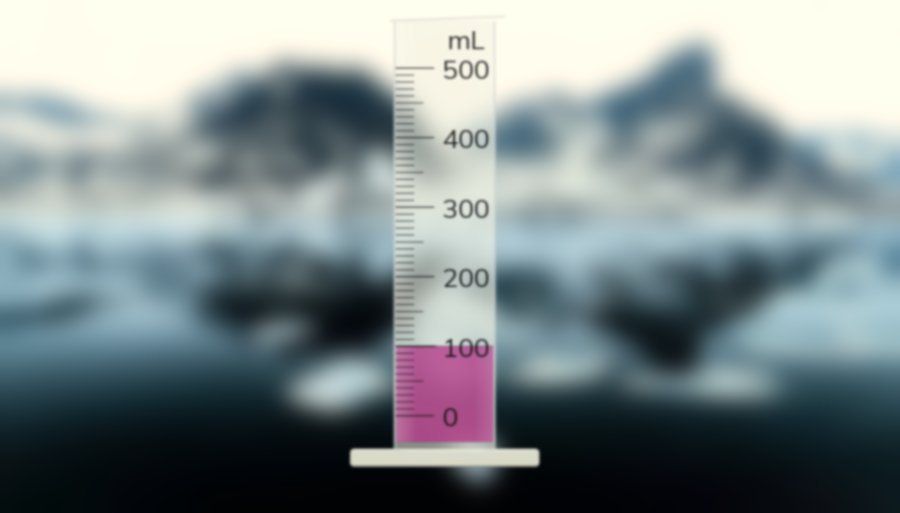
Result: 100 mL
